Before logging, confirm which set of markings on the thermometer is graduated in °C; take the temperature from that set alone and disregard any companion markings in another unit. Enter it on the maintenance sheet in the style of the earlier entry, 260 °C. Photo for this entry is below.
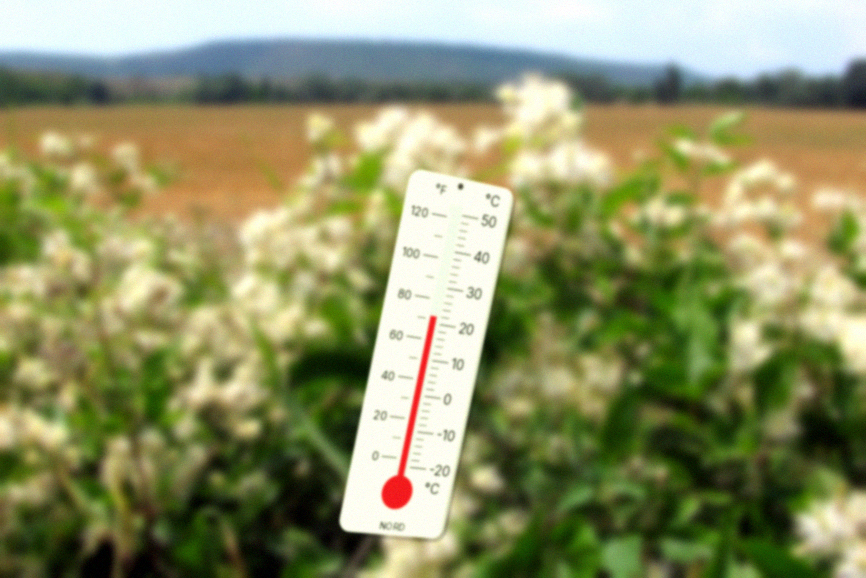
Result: 22 °C
